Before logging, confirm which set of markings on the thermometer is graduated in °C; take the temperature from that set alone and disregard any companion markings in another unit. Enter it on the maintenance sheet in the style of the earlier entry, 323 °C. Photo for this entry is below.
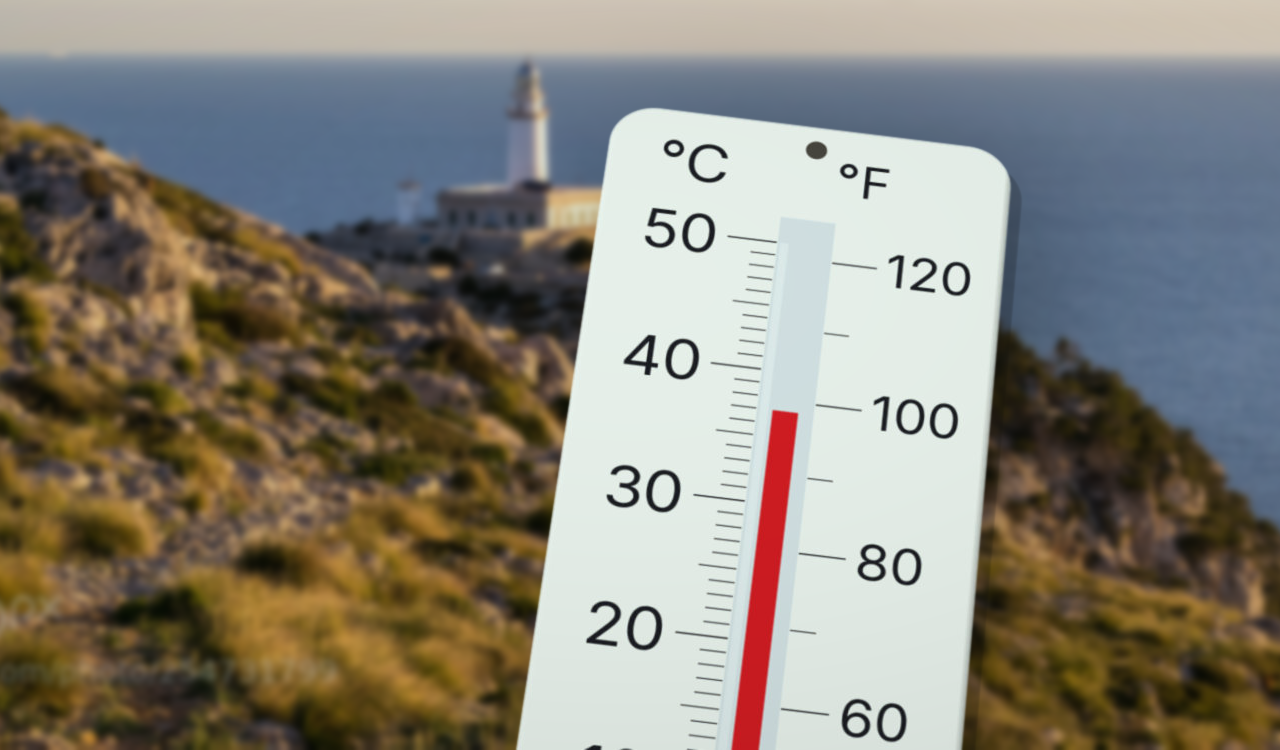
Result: 37 °C
